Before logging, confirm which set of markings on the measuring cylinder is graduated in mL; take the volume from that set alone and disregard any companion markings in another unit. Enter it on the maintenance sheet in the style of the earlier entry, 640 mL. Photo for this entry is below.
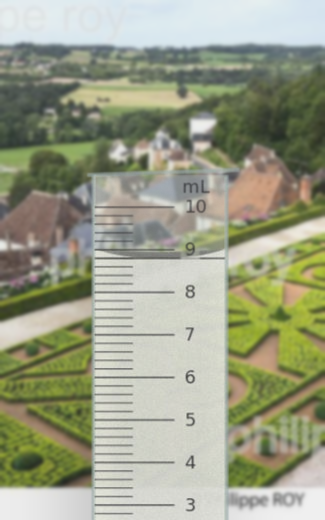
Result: 8.8 mL
